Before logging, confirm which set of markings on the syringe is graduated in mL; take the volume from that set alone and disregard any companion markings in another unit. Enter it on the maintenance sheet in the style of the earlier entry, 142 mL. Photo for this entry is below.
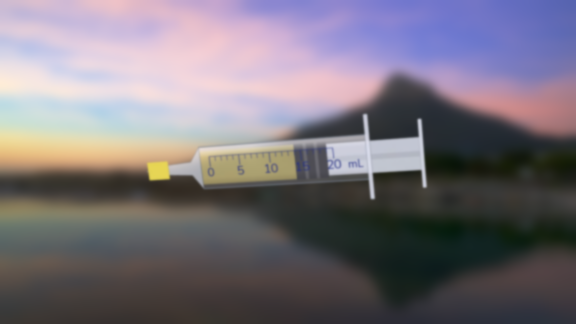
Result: 14 mL
